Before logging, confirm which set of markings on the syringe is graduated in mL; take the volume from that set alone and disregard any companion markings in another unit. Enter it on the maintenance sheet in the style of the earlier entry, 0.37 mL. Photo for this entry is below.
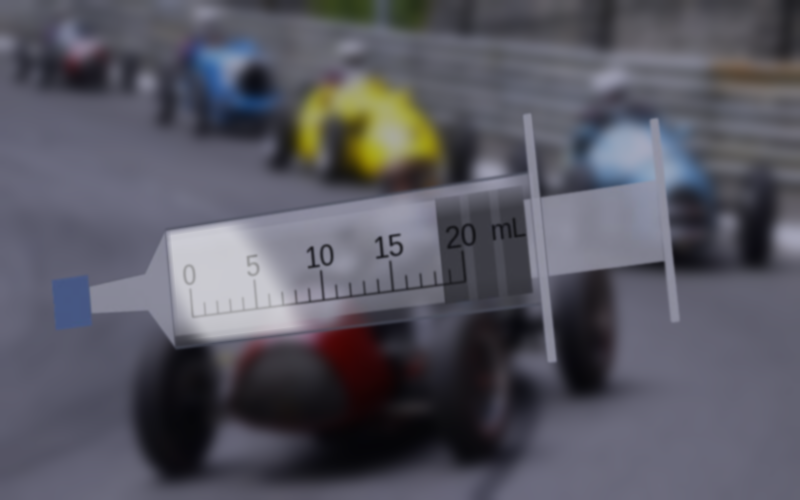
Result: 18.5 mL
